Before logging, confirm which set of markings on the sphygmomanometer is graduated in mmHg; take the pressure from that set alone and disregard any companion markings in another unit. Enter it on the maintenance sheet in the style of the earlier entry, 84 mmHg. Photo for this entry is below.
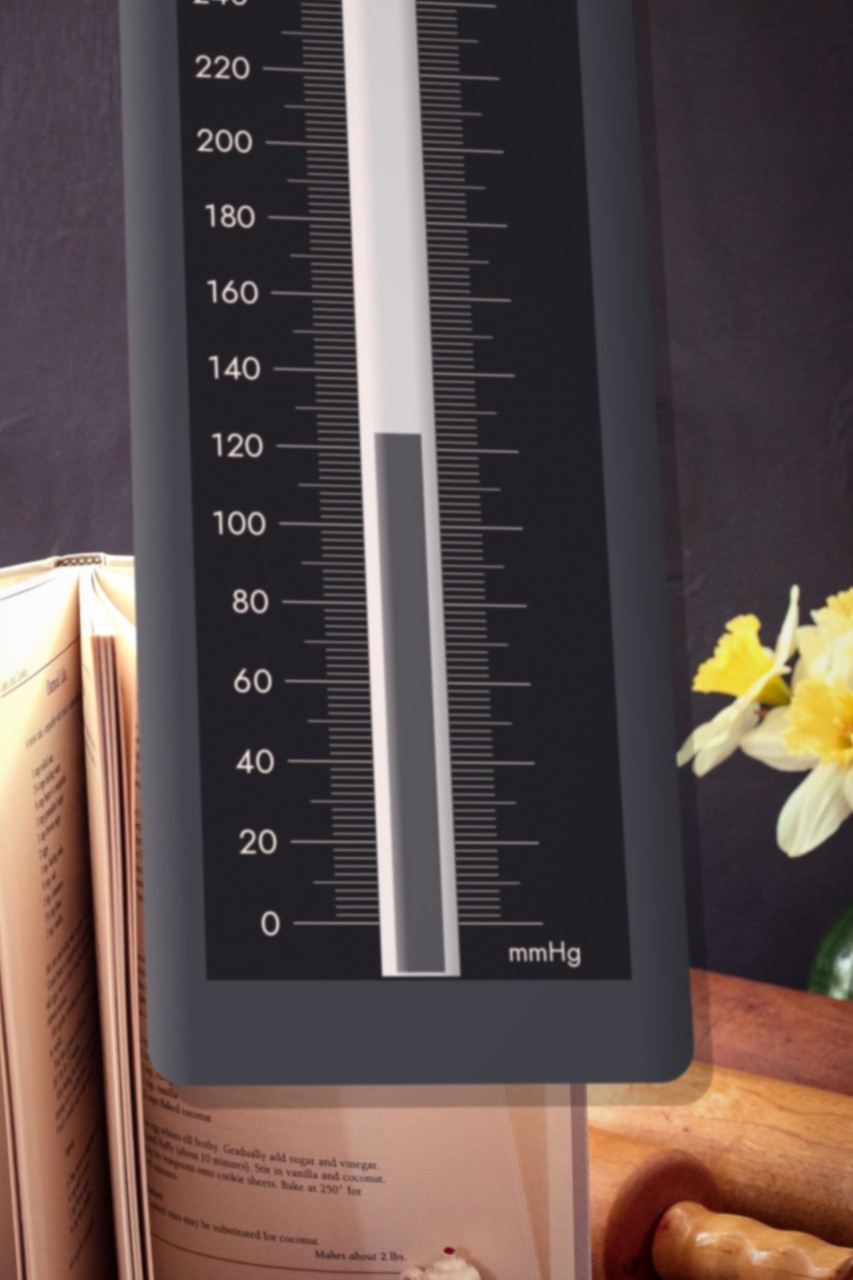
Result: 124 mmHg
